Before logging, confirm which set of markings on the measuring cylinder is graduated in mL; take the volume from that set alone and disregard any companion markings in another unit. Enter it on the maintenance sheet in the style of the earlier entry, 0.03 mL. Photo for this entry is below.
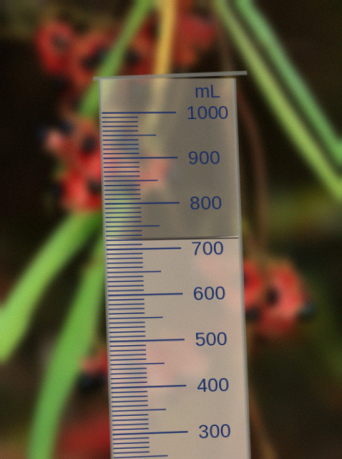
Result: 720 mL
